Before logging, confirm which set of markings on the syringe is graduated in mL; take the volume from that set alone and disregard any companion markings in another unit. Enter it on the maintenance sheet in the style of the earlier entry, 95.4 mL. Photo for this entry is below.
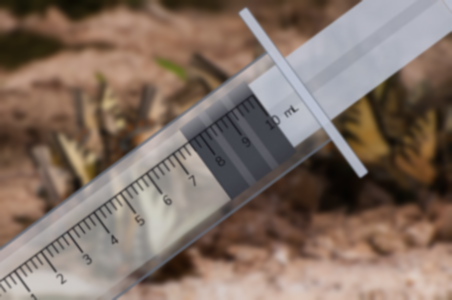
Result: 7.6 mL
